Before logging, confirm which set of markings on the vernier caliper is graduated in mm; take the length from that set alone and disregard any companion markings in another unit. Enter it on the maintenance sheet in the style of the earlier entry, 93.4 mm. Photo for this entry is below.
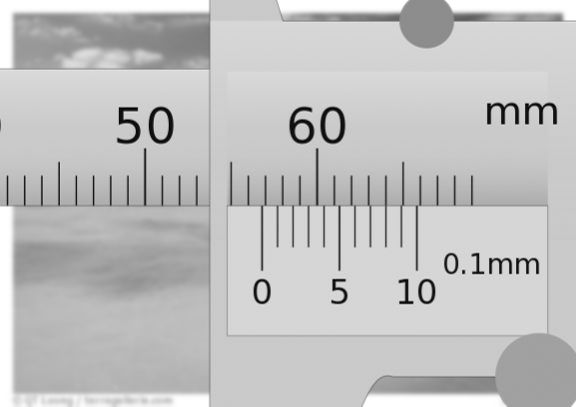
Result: 56.8 mm
